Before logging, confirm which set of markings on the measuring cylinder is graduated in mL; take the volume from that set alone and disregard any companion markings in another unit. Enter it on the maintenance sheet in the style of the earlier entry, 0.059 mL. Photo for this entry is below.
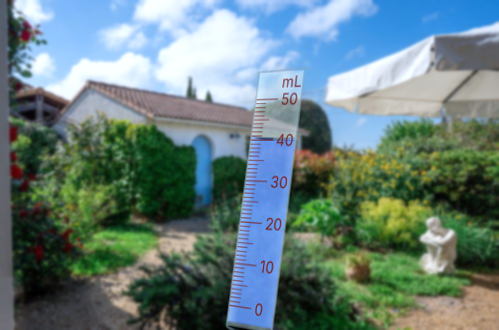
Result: 40 mL
